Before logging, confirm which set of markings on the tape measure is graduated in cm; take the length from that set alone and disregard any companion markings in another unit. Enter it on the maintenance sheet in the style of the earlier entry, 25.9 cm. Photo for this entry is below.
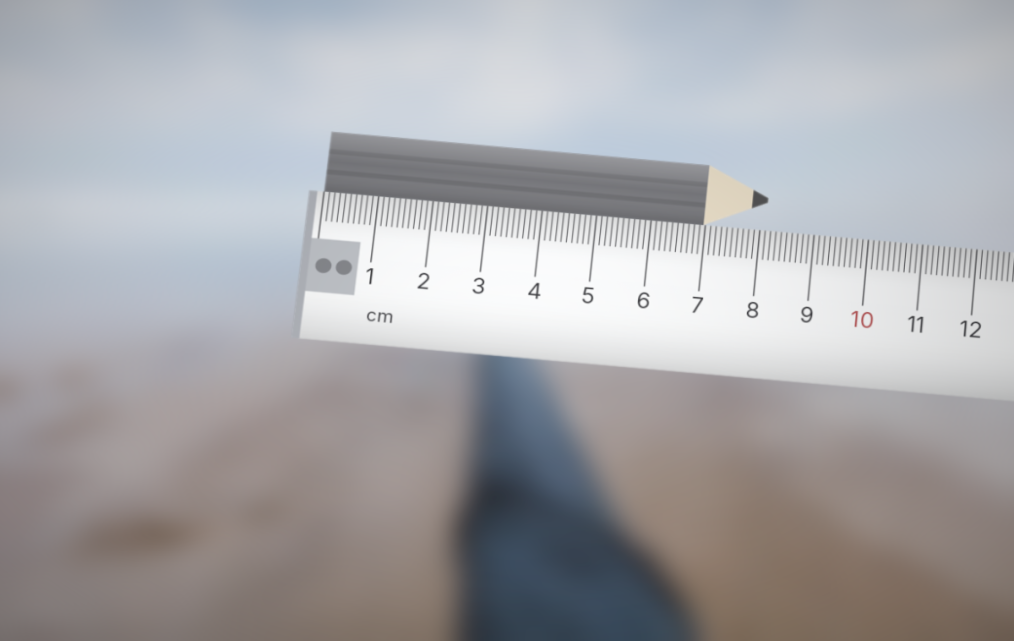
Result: 8.1 cm
